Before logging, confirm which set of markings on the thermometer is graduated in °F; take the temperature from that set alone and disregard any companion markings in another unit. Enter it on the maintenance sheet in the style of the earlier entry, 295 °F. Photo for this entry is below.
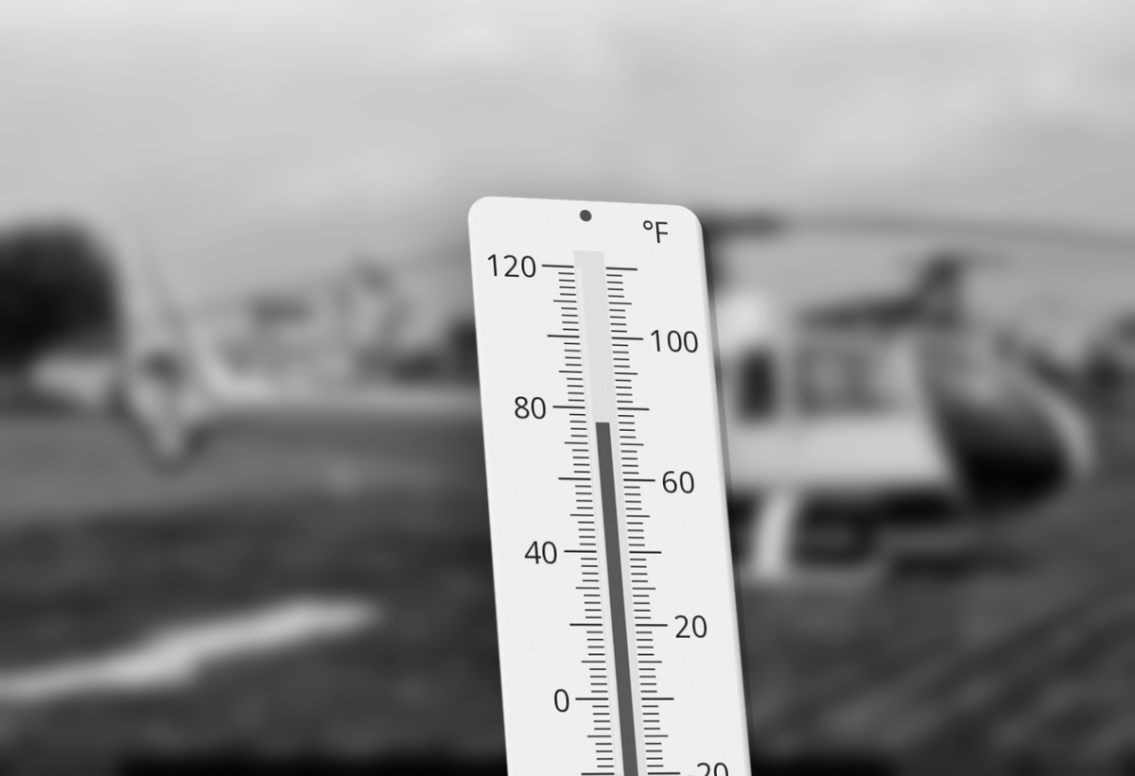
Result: 76 °F
